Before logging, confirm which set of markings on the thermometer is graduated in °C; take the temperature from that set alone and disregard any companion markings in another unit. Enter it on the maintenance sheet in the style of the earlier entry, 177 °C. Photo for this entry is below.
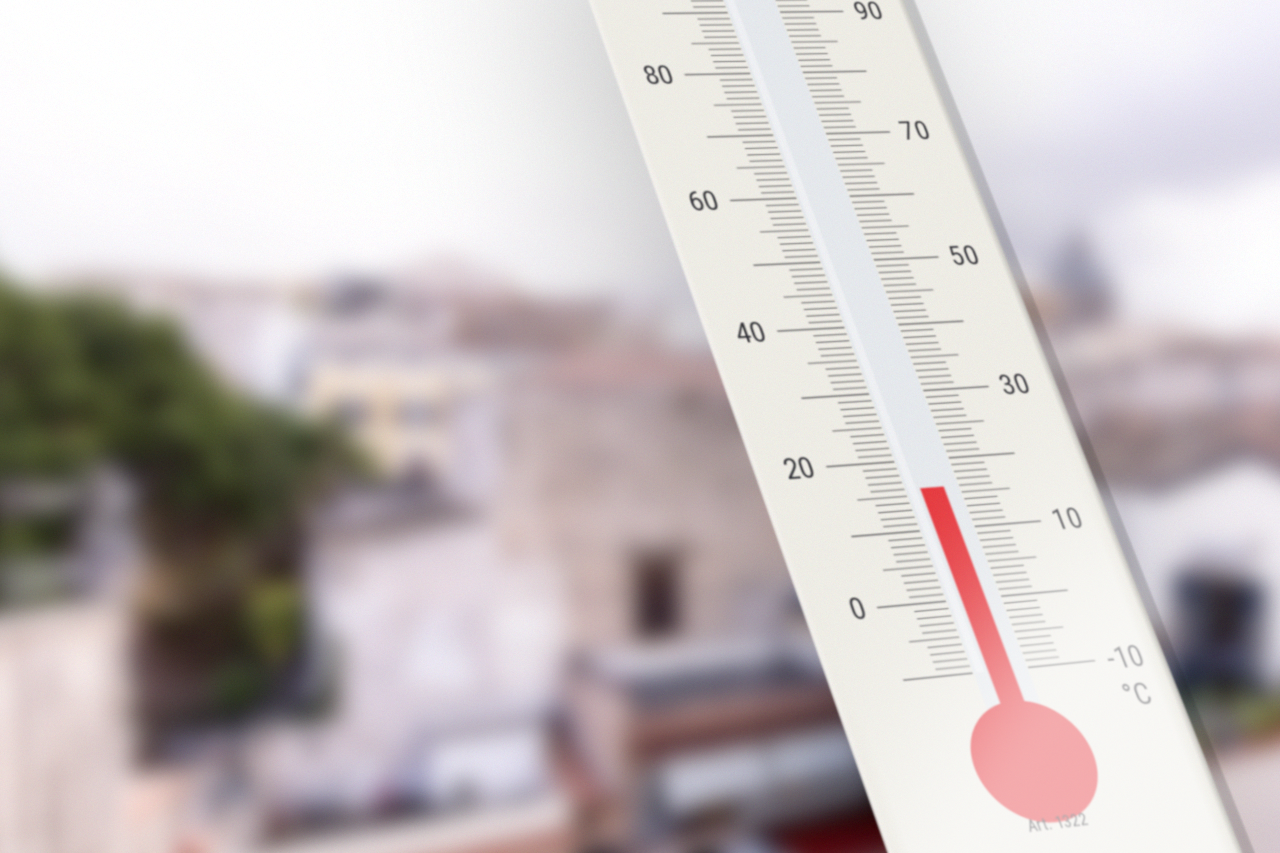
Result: 16 °C
